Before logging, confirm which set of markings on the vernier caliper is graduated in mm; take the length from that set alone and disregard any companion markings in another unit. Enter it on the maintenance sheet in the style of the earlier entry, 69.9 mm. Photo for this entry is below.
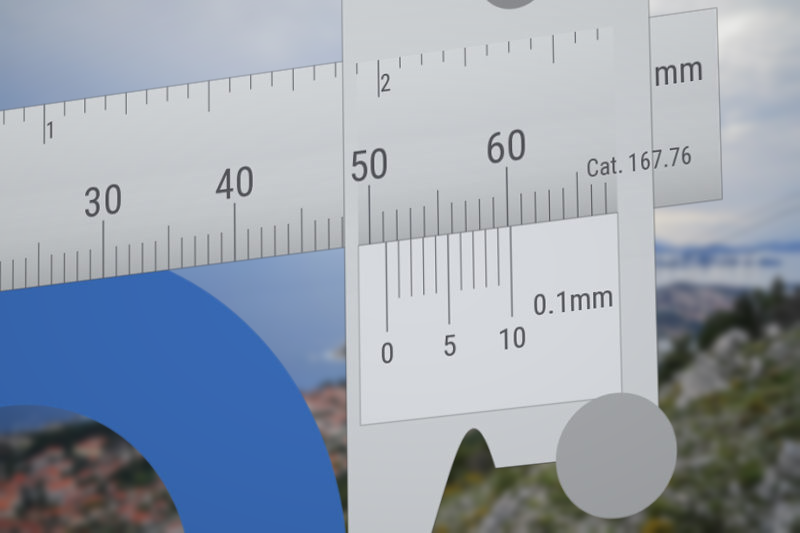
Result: 51.2 mm
